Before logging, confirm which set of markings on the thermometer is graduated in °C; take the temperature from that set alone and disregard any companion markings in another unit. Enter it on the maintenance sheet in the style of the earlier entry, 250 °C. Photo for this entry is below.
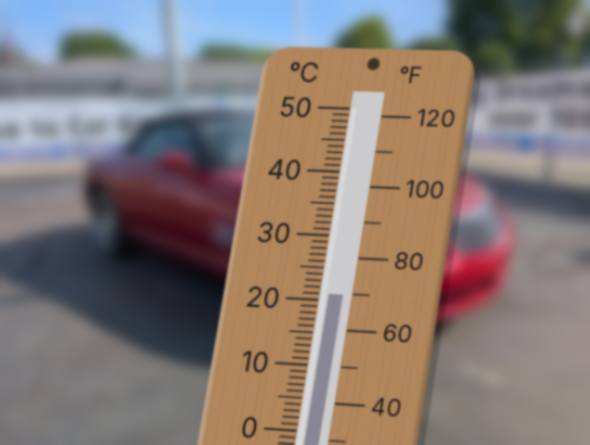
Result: 21 °C
